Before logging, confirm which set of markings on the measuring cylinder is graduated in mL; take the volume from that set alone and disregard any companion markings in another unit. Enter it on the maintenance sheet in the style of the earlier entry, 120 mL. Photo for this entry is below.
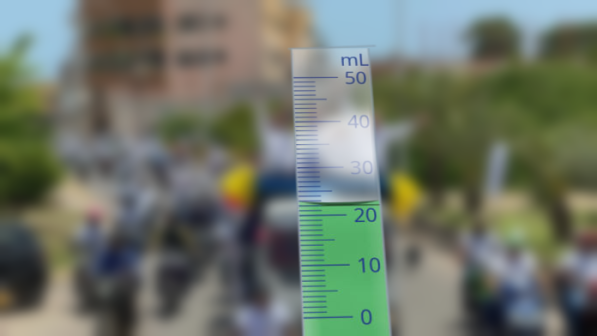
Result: 22 mL
